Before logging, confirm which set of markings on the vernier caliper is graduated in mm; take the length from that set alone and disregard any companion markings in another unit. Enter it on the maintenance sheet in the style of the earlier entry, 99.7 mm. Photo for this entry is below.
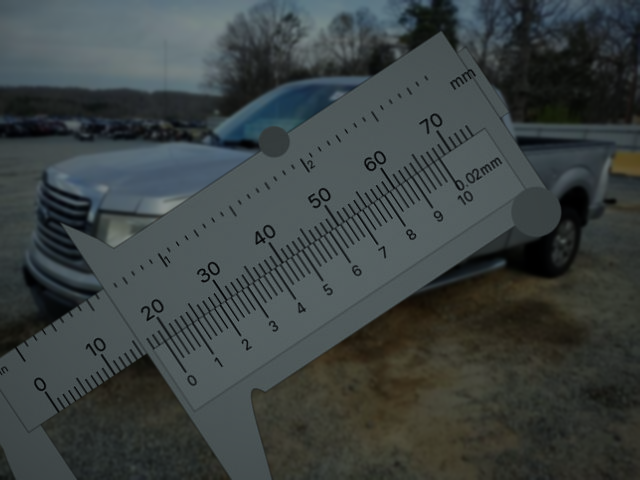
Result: 19.0 mm
